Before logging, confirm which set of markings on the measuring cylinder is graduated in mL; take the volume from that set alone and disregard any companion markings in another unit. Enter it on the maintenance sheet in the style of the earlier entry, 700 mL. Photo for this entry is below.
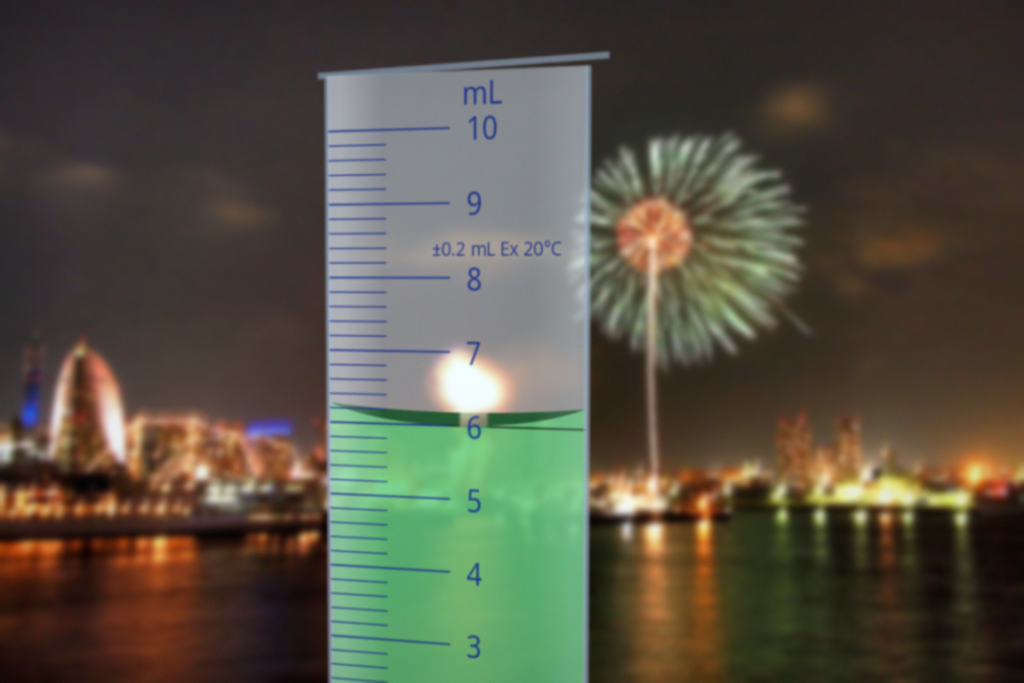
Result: 6 mL
